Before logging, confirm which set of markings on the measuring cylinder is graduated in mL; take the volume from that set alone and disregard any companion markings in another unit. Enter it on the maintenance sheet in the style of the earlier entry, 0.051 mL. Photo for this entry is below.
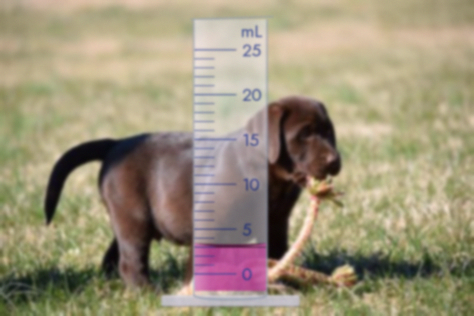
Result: 3 mL
